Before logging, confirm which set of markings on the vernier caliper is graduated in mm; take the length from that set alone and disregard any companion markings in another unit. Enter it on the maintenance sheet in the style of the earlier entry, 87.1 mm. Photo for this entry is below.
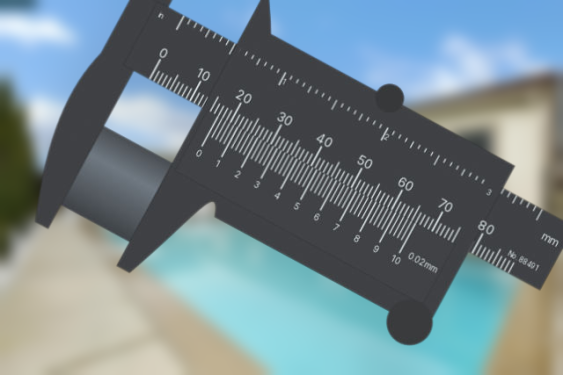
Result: 17.0 mm
